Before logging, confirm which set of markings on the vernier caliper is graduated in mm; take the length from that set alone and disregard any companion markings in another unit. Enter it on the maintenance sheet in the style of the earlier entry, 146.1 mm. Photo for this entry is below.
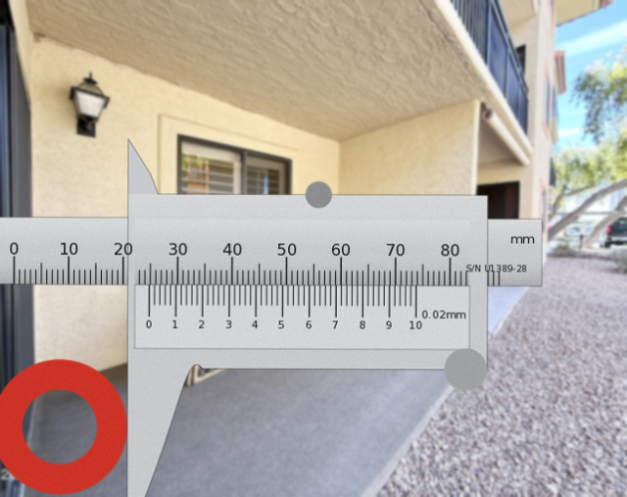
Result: 24.8 mm
